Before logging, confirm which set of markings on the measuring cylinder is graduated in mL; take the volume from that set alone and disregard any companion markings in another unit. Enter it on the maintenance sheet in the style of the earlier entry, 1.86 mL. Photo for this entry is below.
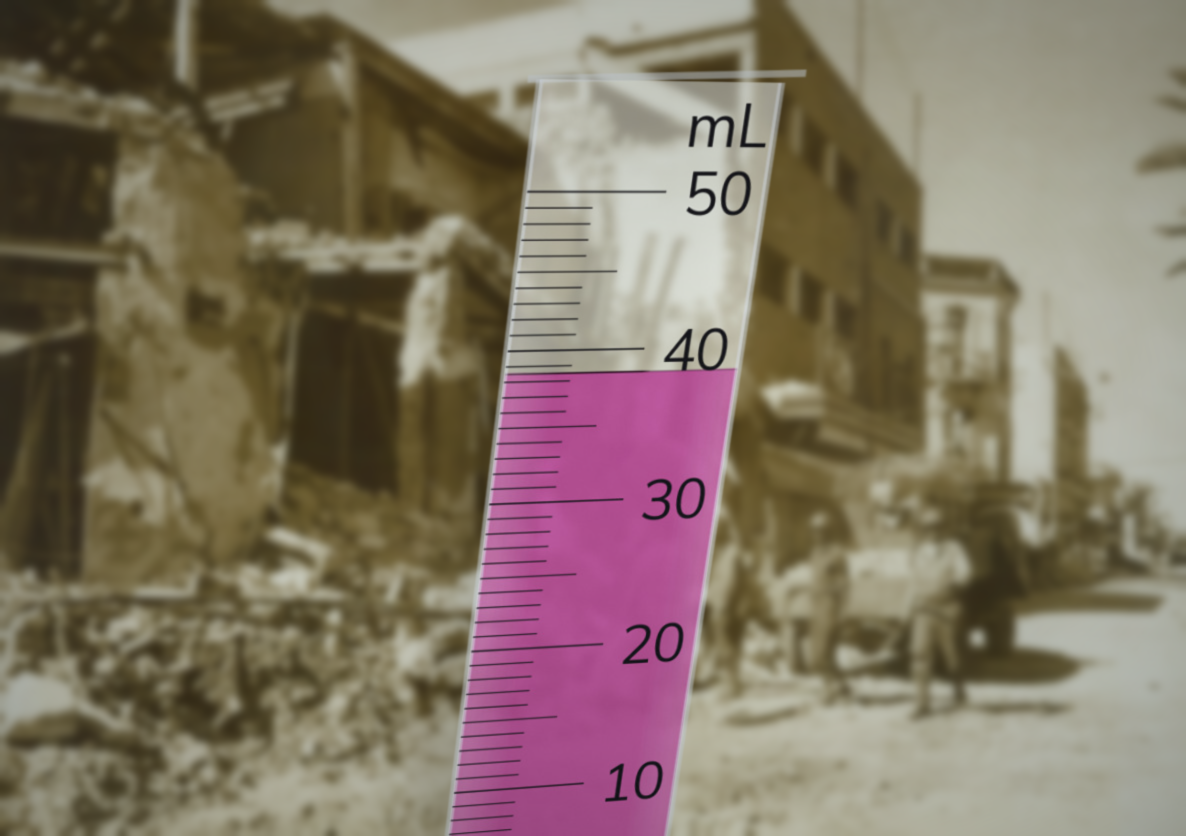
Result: 38.5 mL
